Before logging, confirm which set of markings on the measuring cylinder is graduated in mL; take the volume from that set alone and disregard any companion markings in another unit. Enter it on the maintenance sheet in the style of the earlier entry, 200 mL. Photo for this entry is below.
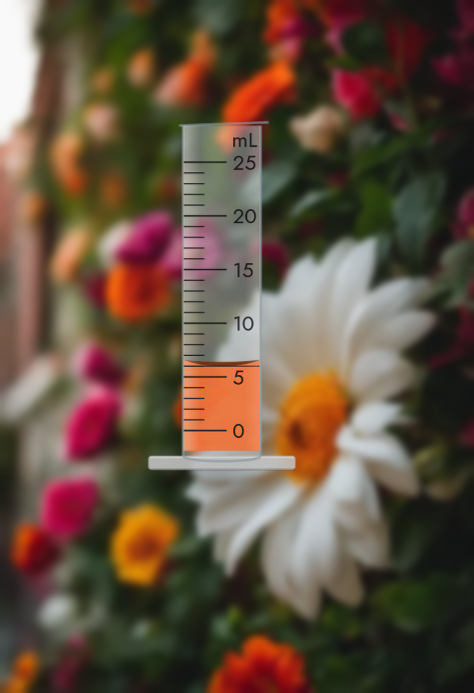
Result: 6 mL
